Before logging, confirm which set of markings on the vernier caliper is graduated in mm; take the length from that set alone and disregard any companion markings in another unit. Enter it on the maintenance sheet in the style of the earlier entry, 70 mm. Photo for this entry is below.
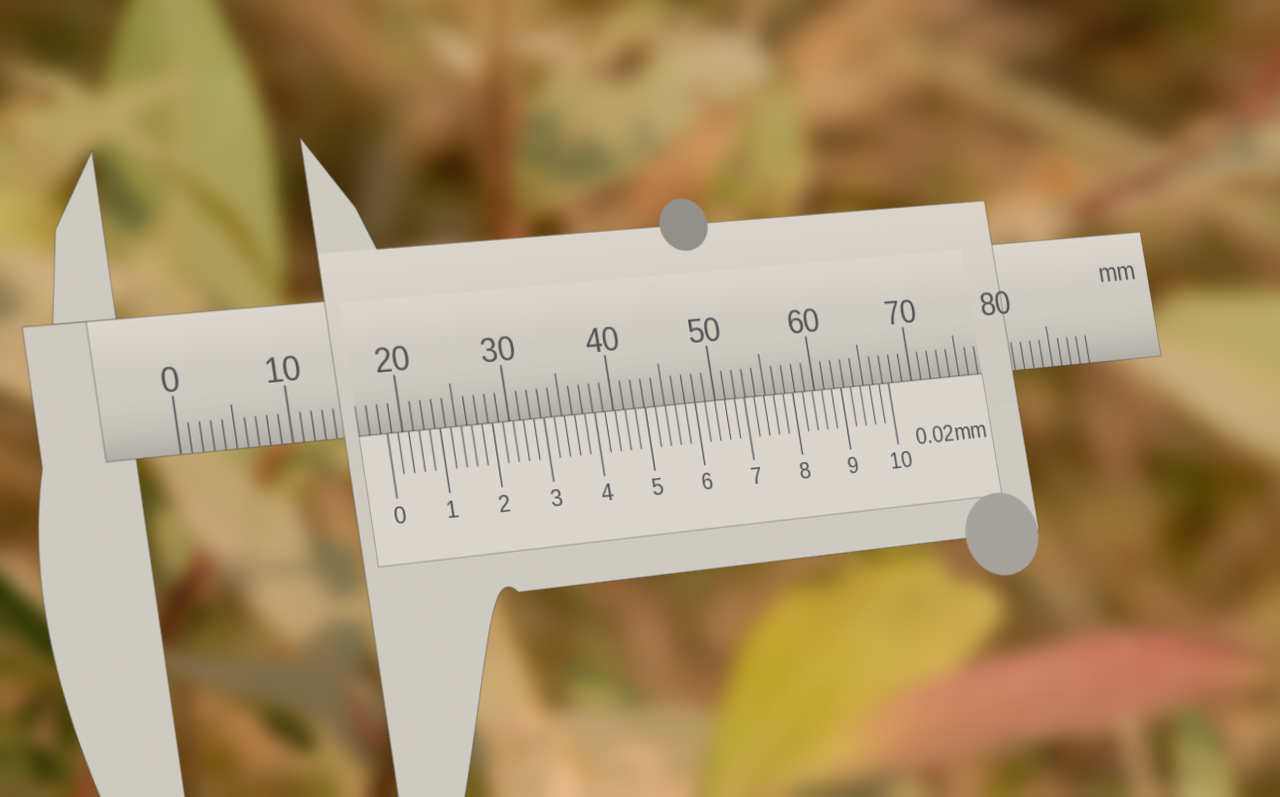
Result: 18.6 mm
